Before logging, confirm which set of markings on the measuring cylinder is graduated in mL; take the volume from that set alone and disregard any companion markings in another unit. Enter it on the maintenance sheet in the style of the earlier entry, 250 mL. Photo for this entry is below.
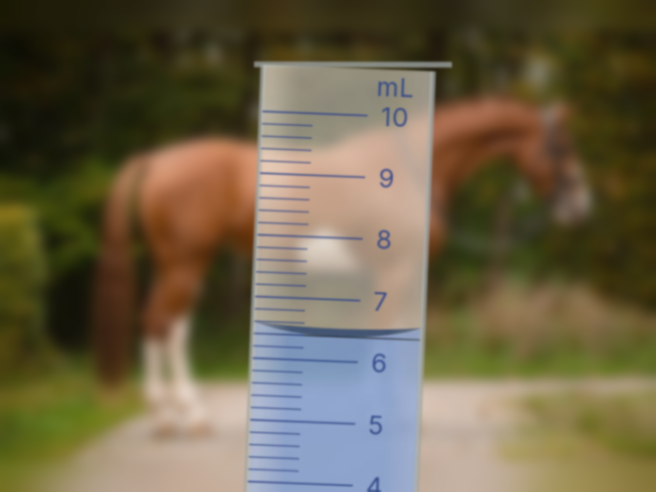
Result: 6.4 mL
